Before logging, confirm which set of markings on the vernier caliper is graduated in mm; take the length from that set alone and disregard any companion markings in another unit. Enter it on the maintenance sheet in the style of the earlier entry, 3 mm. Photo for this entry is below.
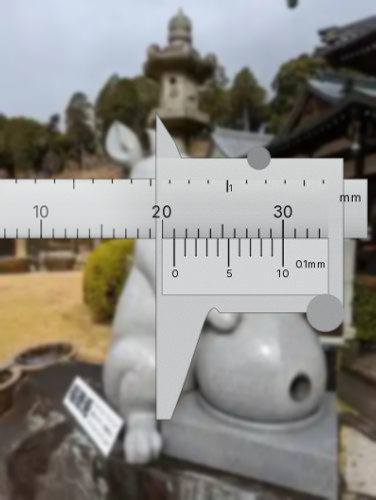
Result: 21.0 mm
